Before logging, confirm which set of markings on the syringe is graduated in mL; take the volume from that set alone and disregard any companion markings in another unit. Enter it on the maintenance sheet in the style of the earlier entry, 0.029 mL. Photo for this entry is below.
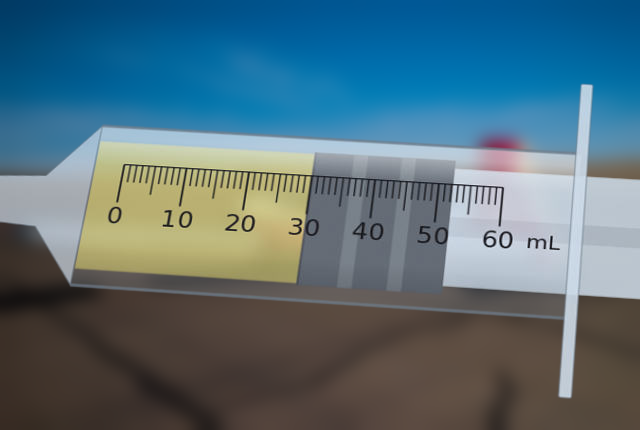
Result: 30 mL
